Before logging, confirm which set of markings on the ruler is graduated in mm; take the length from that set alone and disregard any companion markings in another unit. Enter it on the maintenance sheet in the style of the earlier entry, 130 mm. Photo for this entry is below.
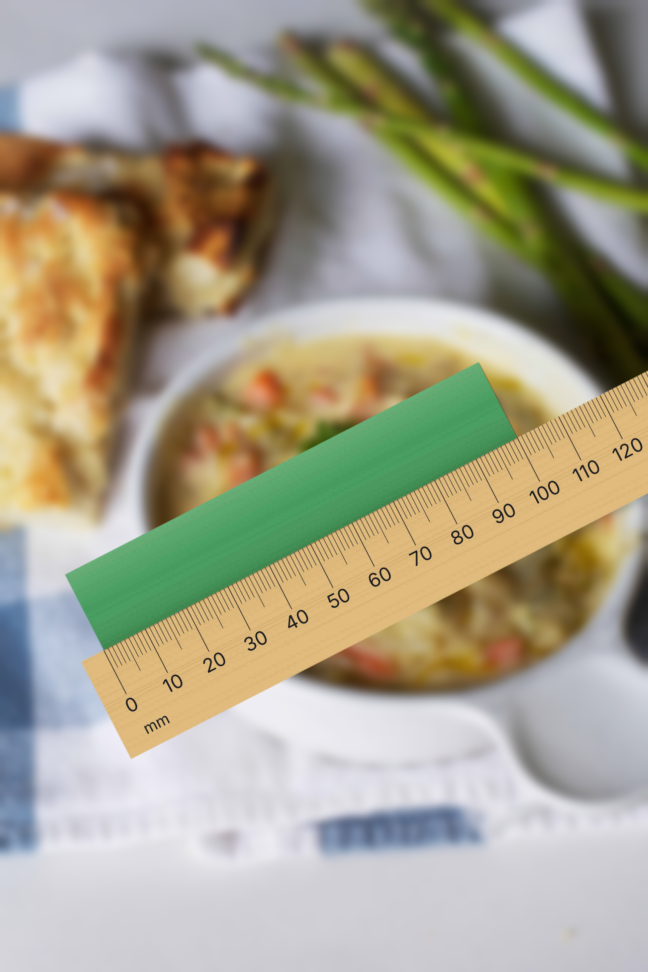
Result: 100 mm
